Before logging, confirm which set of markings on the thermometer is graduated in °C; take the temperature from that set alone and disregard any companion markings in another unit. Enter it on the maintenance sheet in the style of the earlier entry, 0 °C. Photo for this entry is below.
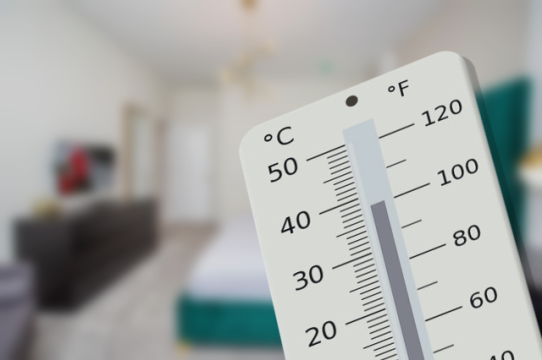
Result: 38 °C
